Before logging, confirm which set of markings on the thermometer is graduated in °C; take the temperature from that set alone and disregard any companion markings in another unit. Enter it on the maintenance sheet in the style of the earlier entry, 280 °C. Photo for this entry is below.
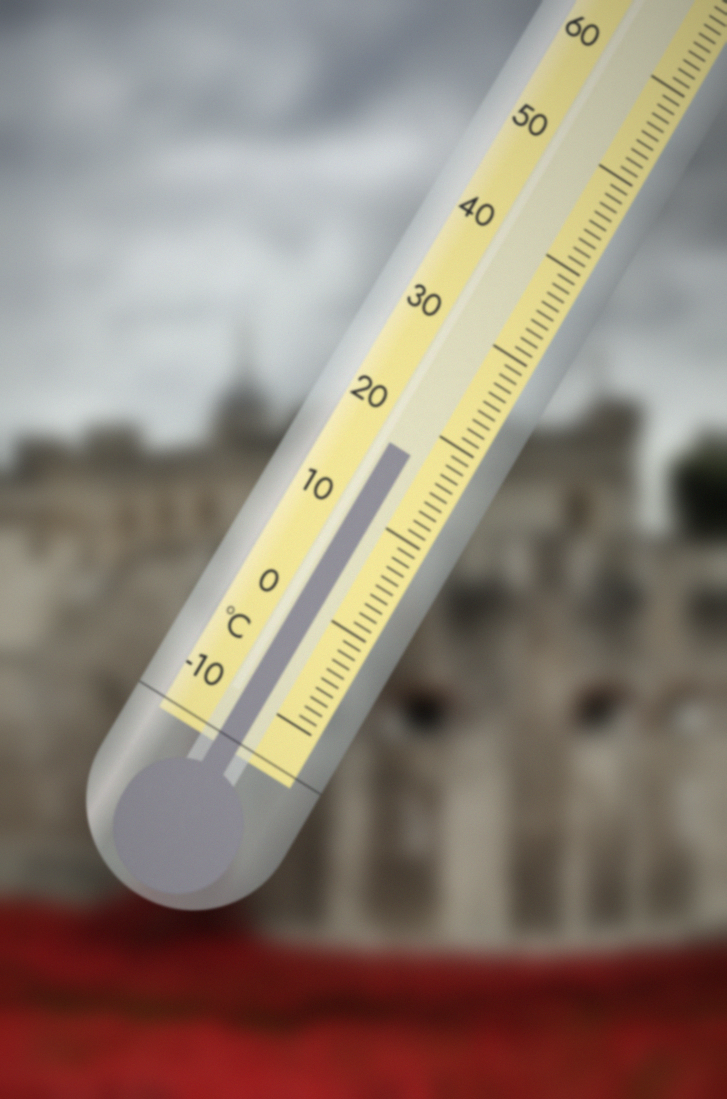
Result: 17 °C
